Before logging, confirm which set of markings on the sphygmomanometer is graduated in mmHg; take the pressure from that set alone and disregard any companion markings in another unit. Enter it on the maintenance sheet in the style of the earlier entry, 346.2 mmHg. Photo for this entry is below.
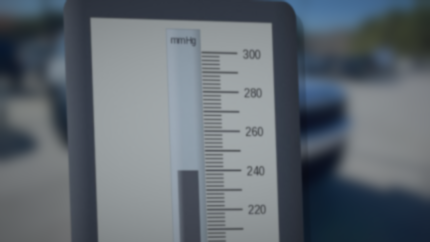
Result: 240 mmHg
